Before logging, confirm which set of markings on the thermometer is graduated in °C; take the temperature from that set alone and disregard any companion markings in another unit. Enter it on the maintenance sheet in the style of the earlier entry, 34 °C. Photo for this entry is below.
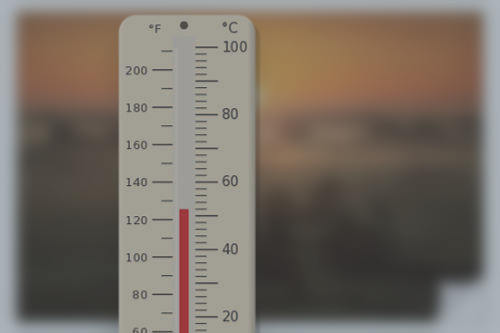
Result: 52 °C
